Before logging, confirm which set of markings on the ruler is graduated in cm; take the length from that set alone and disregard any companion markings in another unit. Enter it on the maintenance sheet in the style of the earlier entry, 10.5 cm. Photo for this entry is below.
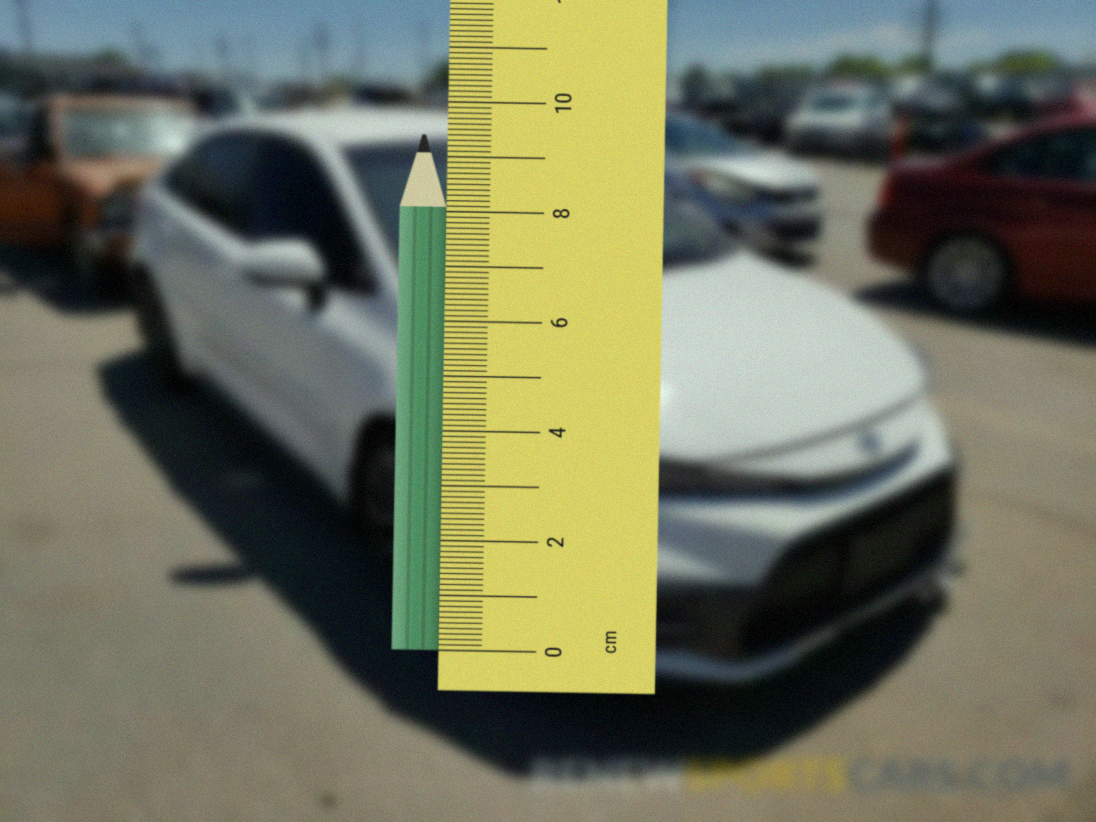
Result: 9.4 cm
